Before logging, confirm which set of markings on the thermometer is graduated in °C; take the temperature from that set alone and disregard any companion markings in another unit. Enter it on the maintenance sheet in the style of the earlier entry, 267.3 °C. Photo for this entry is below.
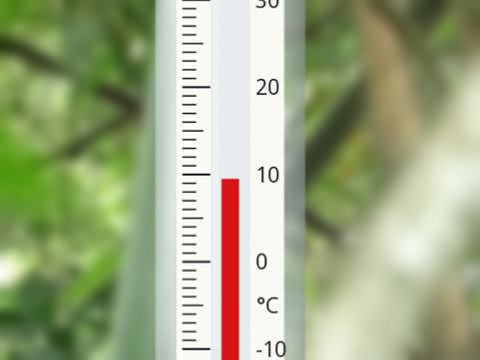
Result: 9.5 °C
